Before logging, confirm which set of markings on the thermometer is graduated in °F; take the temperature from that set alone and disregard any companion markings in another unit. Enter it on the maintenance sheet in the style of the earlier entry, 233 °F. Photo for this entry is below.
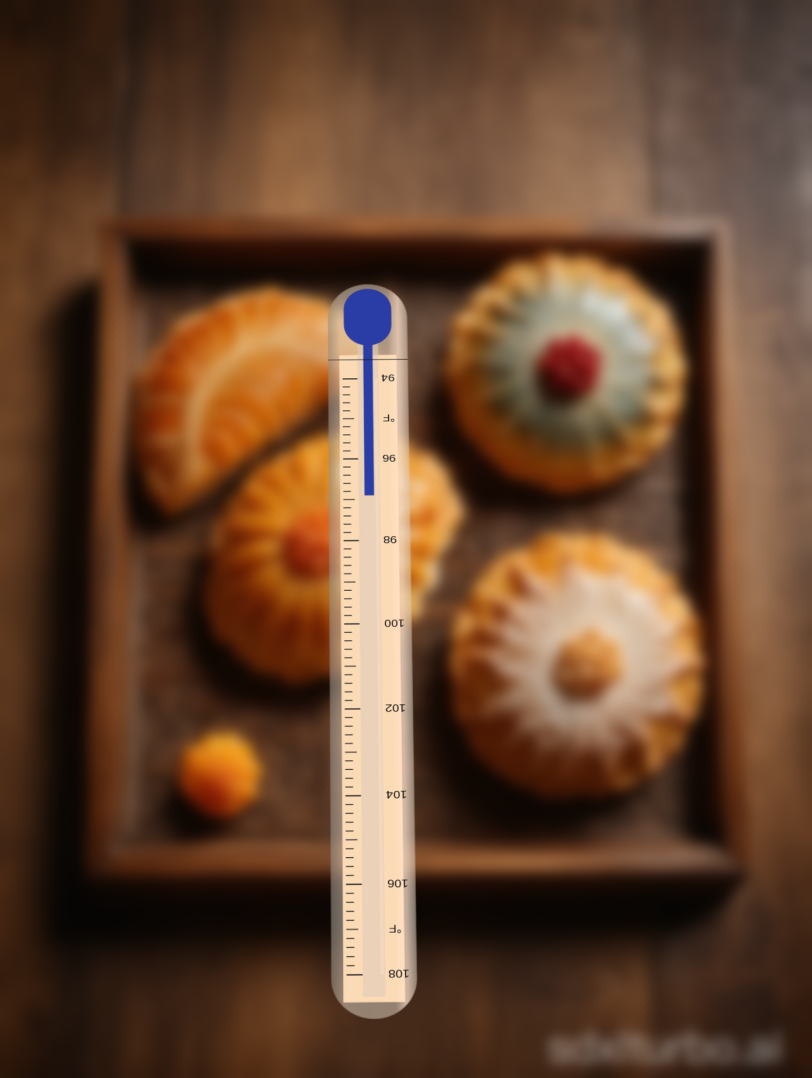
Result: 96.9 °F
